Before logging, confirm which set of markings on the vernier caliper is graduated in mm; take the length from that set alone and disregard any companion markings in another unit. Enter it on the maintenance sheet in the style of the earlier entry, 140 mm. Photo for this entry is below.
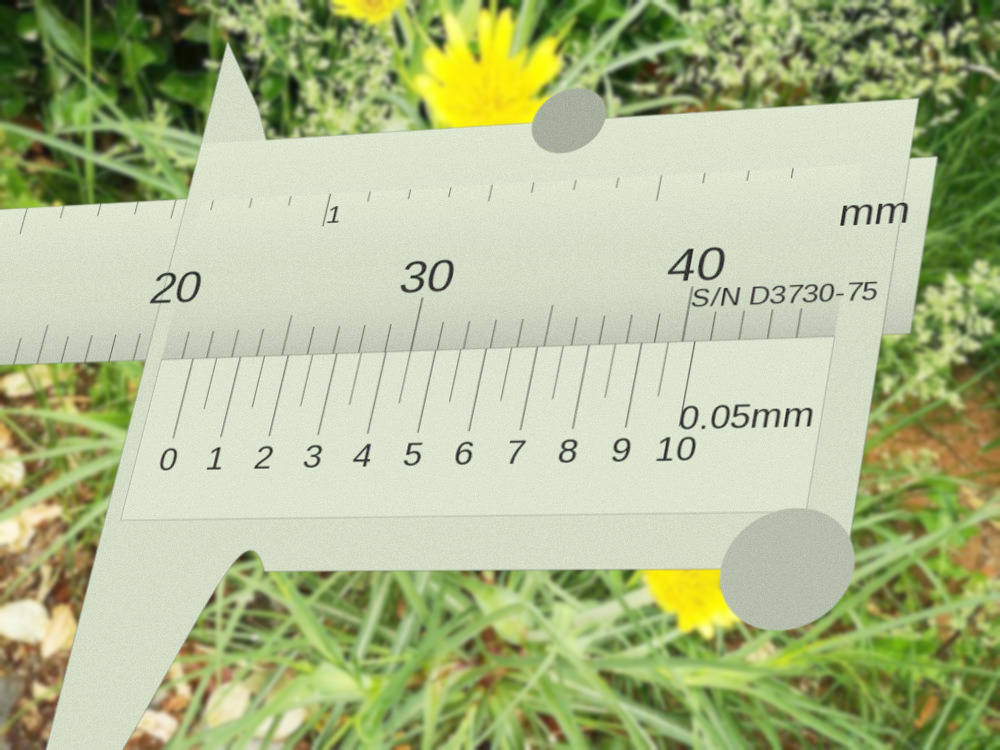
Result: 21.45 mm
